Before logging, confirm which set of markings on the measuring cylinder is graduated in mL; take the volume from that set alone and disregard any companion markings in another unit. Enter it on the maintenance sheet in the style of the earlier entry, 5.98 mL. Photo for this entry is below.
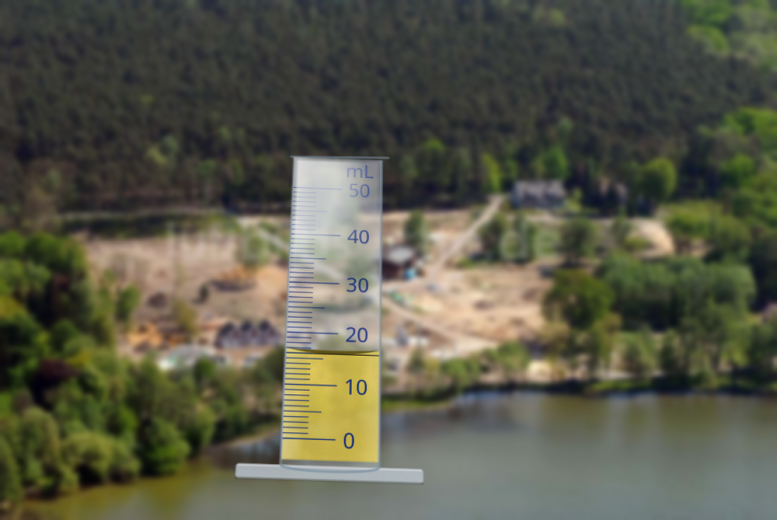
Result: 16 mL
